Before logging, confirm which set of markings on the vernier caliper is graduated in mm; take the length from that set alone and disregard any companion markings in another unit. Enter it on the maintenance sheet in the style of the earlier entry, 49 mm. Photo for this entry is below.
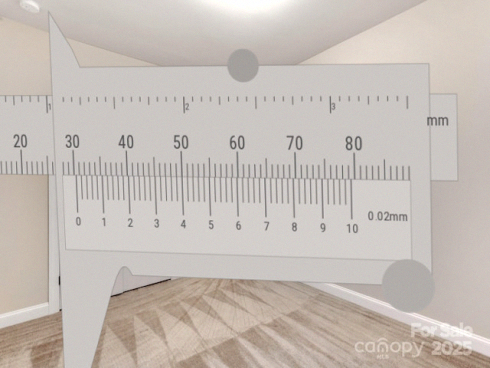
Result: 30.4 mm
